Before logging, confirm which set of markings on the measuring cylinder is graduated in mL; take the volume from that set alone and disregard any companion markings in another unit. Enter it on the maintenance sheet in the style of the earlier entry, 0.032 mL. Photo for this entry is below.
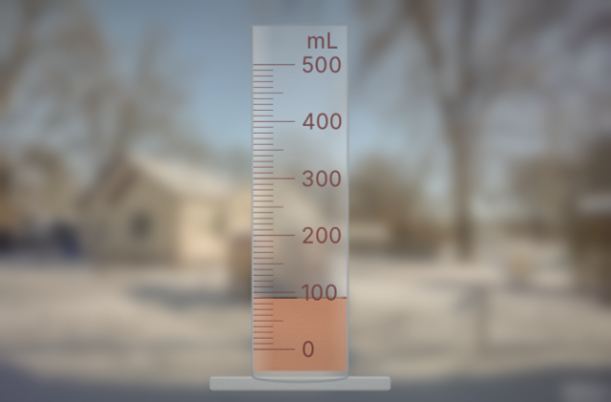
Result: 90 mL
